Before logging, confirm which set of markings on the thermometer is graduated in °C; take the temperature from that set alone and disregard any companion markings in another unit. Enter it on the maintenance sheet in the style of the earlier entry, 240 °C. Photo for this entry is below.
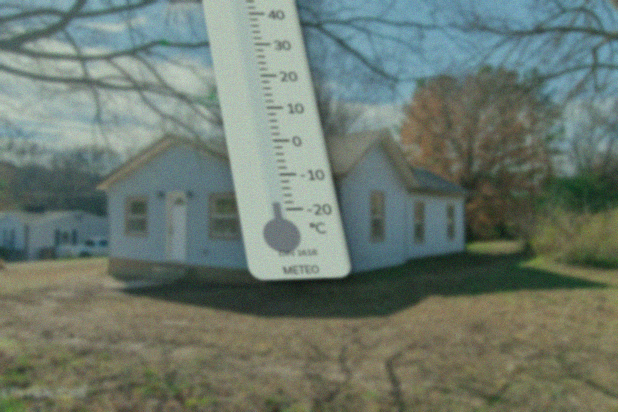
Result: -18 °C
